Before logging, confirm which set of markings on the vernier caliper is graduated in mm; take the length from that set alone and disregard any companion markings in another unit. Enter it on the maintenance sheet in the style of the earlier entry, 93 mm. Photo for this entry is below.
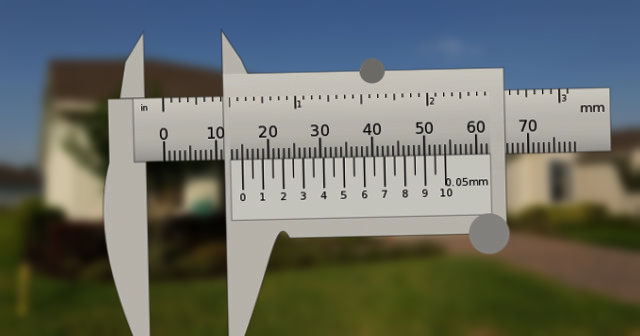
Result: 15.0 mm
